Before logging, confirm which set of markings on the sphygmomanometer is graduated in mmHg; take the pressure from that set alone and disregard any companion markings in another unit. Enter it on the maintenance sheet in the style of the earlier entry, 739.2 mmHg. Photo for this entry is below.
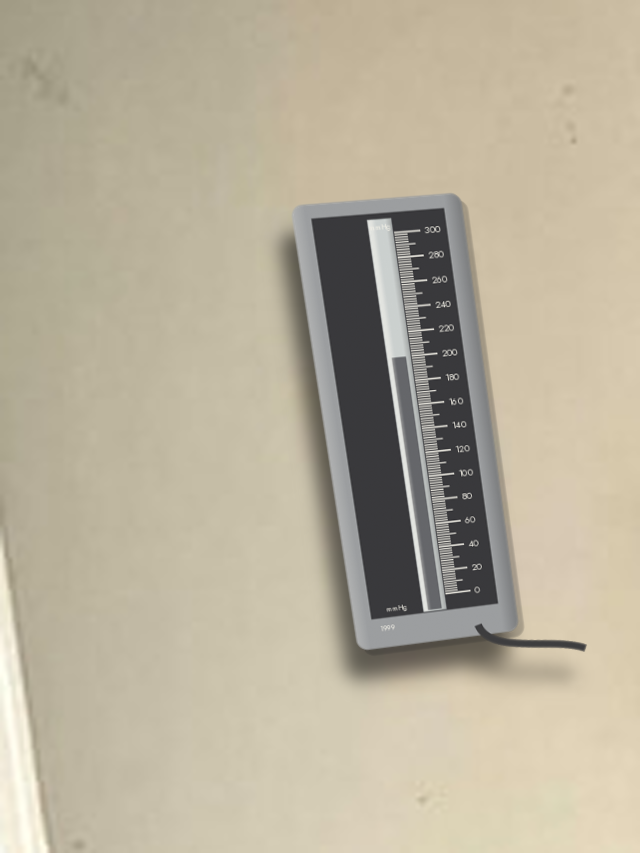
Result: 200 mmHg
